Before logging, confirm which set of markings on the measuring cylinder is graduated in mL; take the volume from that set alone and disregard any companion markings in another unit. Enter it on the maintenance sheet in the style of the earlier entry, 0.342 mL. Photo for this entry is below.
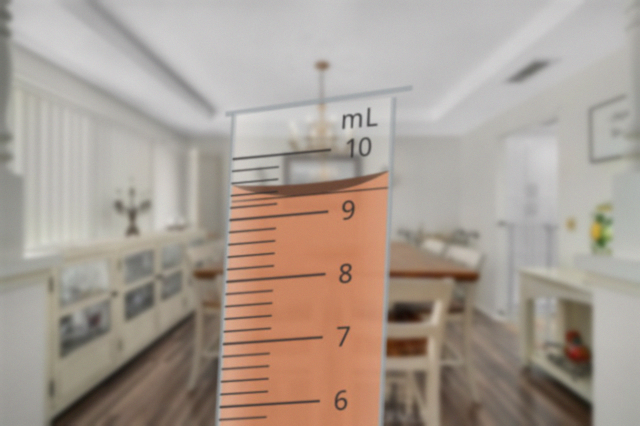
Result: 9.3 mL
